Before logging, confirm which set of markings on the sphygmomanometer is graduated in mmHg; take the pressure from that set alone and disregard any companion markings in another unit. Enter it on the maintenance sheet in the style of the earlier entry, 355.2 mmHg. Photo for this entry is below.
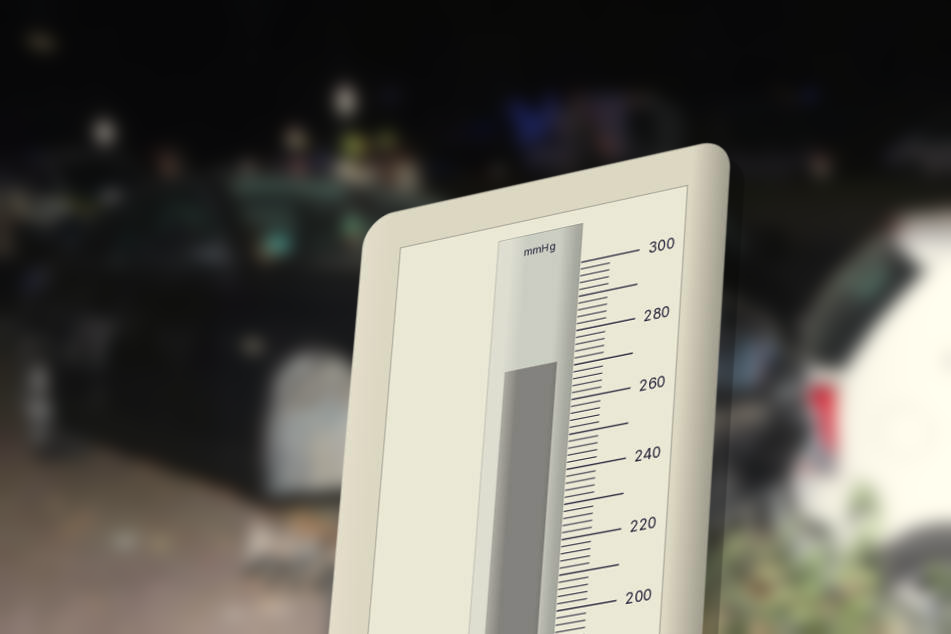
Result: 272 mmHg
